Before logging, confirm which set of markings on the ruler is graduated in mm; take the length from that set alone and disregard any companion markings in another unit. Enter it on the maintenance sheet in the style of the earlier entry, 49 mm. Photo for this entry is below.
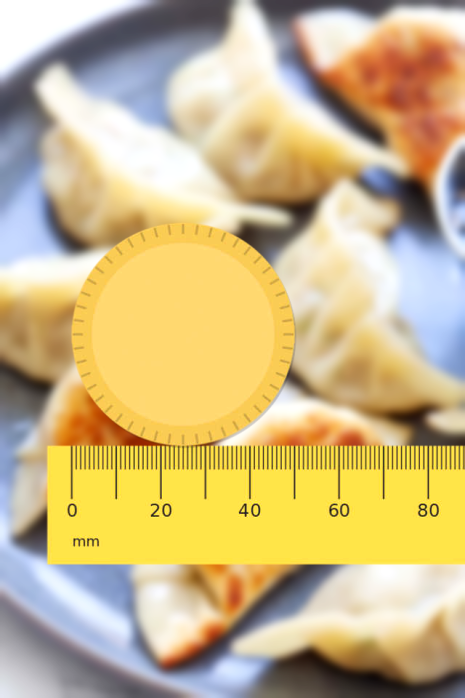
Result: 50 mm
